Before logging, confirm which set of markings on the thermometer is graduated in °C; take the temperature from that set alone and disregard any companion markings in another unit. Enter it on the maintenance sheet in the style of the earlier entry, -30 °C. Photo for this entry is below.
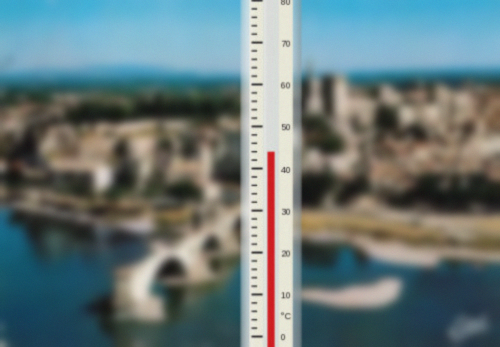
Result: 44 °C
